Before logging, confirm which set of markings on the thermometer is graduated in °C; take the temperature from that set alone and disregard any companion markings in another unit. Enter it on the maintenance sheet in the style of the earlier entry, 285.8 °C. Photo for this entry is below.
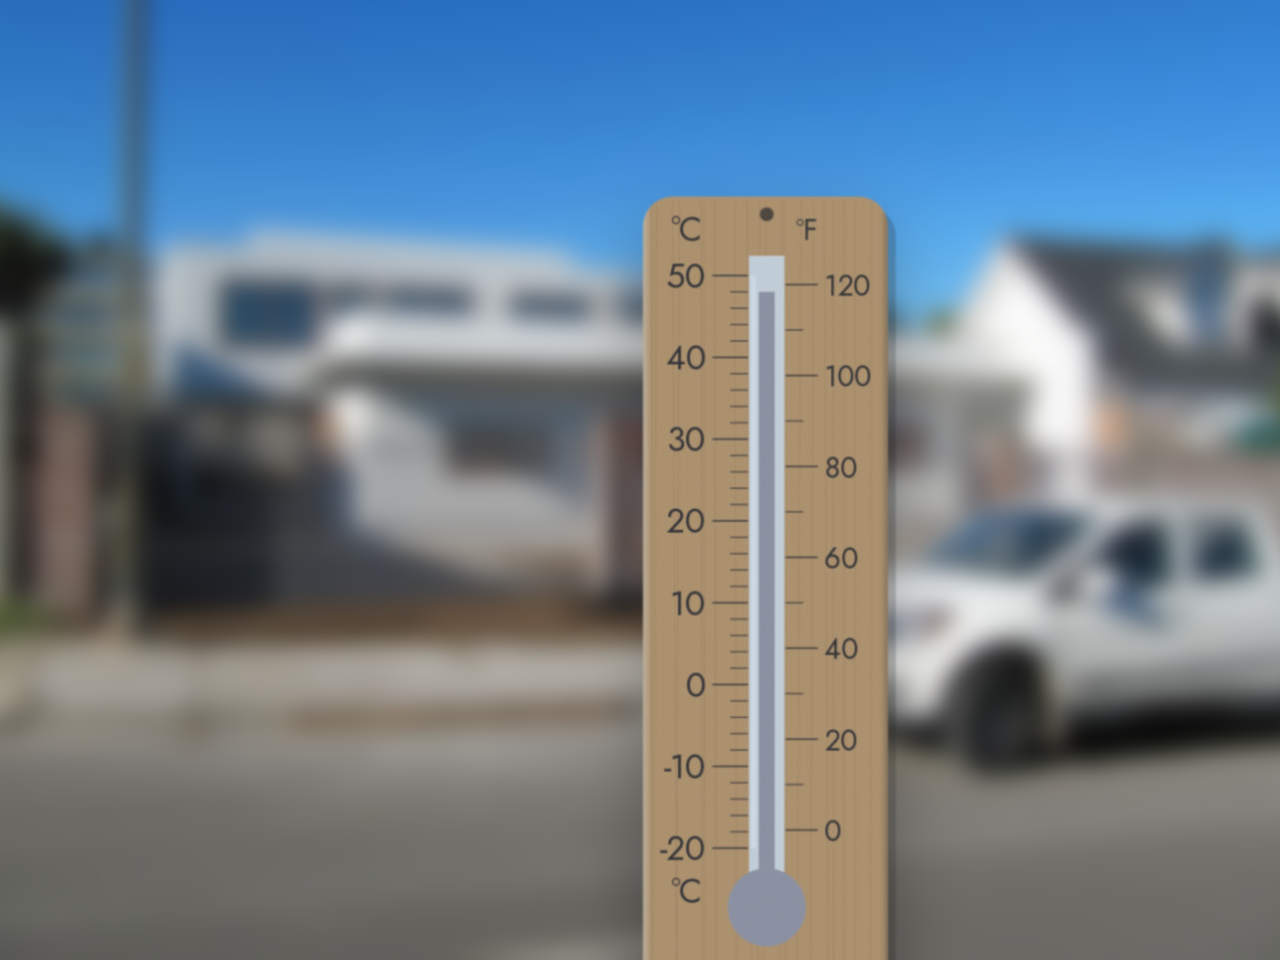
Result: 48 °C
